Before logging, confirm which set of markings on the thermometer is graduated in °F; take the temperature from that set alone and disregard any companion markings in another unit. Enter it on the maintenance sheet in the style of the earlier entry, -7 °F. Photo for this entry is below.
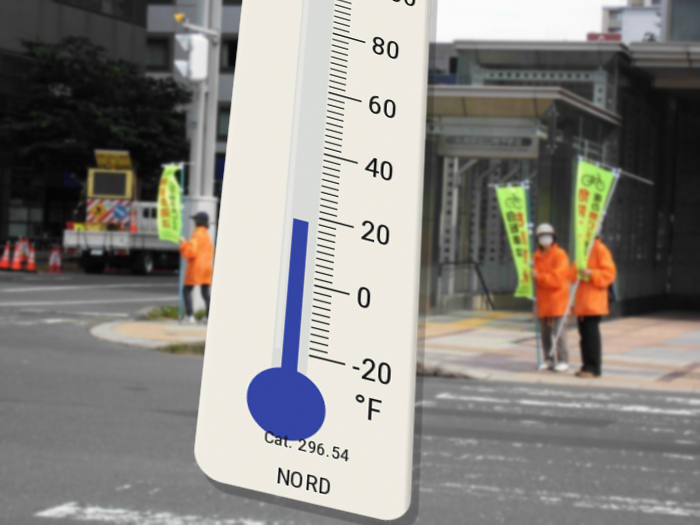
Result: 18 °F
